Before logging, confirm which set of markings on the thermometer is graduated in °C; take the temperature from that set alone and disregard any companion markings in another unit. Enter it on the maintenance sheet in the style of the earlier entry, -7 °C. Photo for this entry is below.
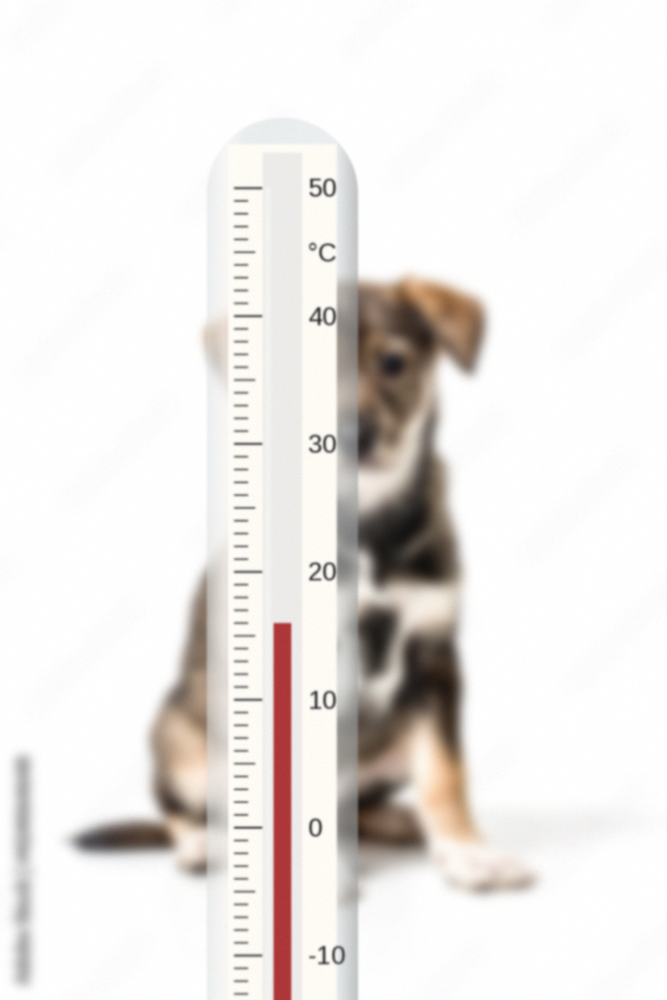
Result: 16 °C
